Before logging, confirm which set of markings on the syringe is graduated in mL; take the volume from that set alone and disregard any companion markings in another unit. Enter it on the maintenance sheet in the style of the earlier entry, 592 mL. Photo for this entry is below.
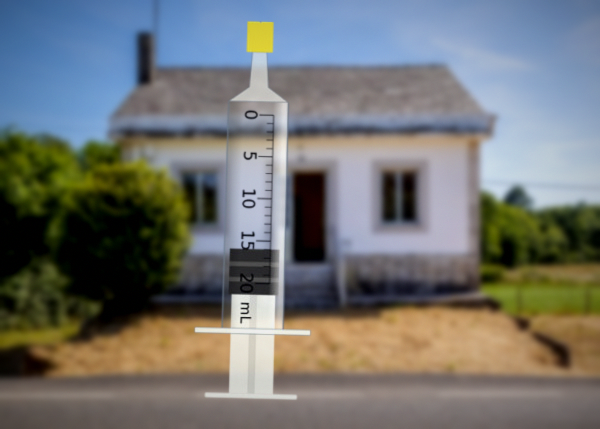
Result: 16 mL
